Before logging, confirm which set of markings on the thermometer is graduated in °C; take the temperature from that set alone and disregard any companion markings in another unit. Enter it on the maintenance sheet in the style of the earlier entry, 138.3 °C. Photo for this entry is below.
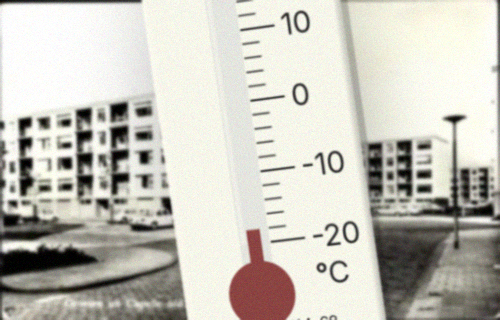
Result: -18 °C
